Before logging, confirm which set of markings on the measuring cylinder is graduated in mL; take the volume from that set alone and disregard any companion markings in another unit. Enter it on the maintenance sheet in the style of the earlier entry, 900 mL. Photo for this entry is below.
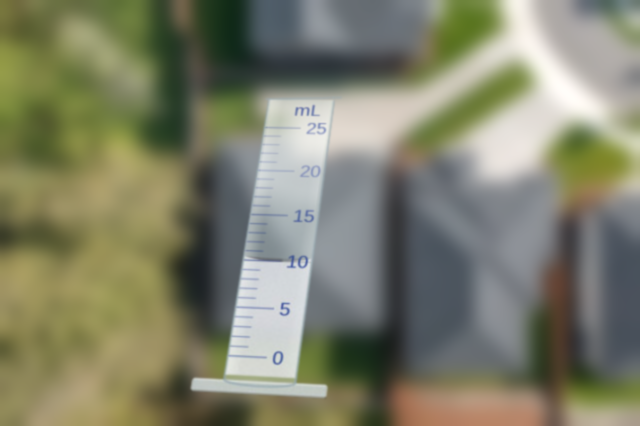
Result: 10 mL
